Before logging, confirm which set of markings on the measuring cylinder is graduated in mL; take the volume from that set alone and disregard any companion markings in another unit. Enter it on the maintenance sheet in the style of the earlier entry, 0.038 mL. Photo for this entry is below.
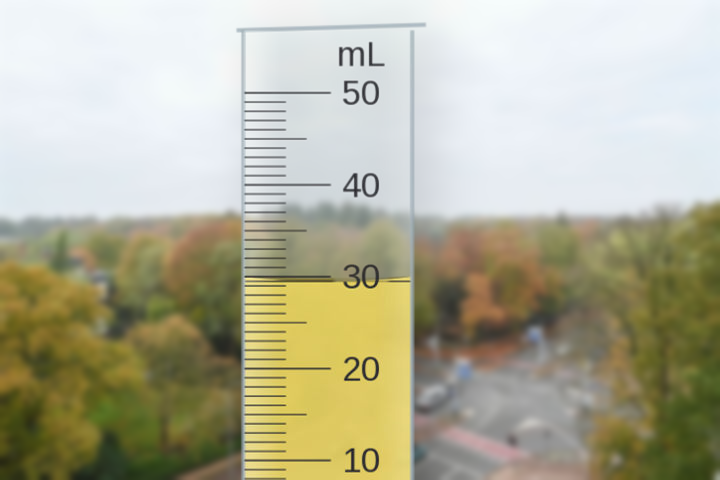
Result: 29.5 mL
